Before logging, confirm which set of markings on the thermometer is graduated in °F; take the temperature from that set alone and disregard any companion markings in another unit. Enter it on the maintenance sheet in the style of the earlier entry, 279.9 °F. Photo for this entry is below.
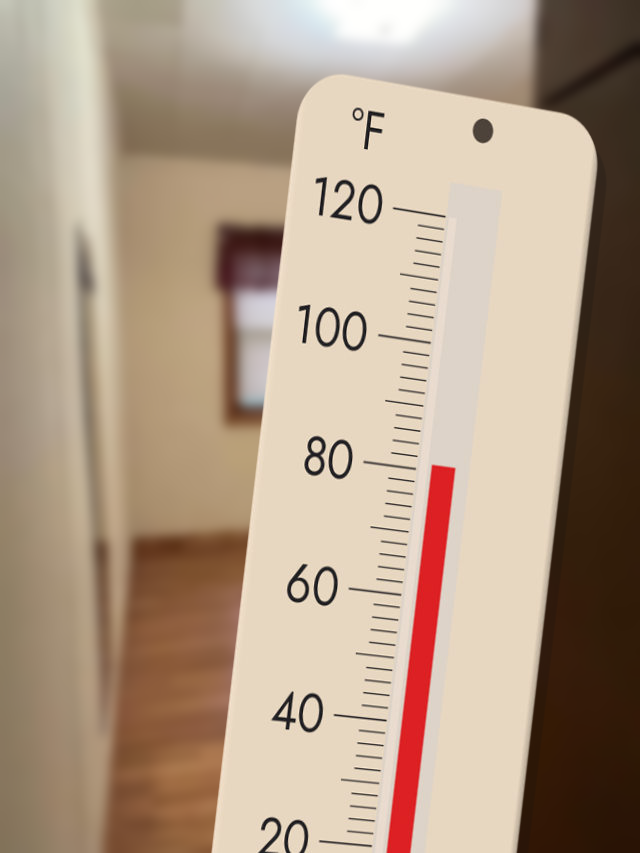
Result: 81 °F
